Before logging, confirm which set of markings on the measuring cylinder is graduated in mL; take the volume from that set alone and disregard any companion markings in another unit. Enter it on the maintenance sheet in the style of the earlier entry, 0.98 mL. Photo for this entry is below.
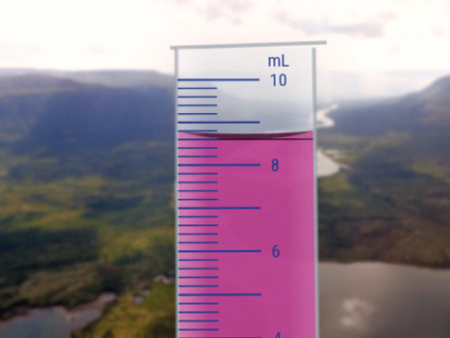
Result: 8.6 mL
